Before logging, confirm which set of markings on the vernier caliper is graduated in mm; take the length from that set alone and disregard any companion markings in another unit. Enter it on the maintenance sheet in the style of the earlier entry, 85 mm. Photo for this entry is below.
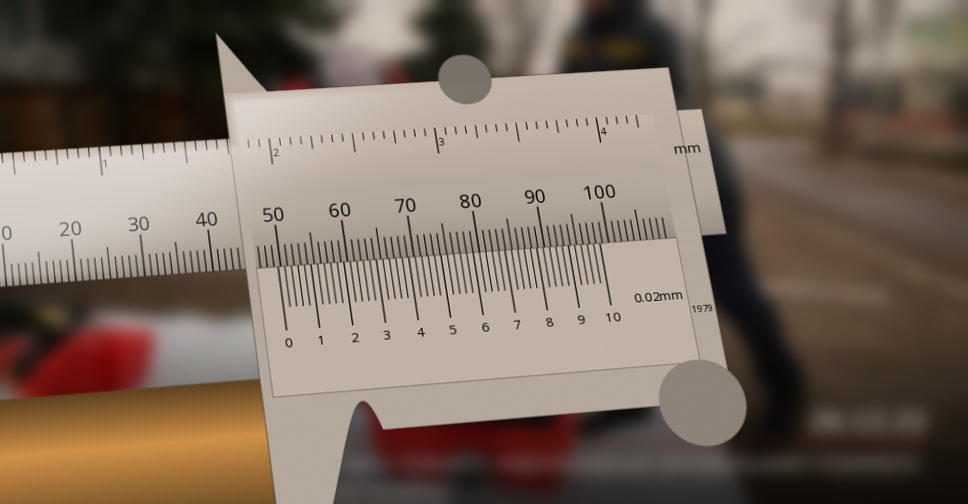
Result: 49.6 mm
